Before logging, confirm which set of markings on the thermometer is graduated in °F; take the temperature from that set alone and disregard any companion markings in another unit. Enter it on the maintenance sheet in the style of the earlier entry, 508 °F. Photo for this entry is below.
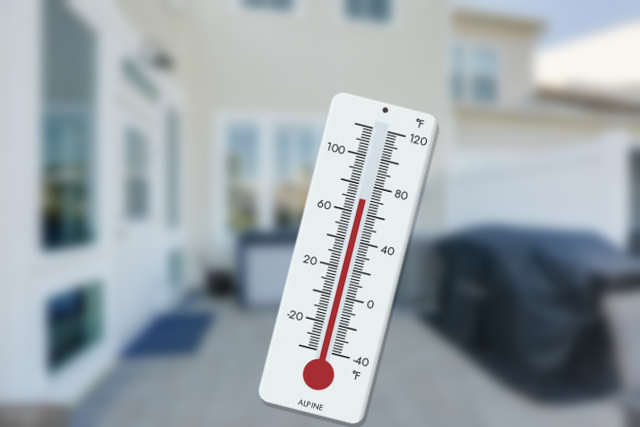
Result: 70 °F
